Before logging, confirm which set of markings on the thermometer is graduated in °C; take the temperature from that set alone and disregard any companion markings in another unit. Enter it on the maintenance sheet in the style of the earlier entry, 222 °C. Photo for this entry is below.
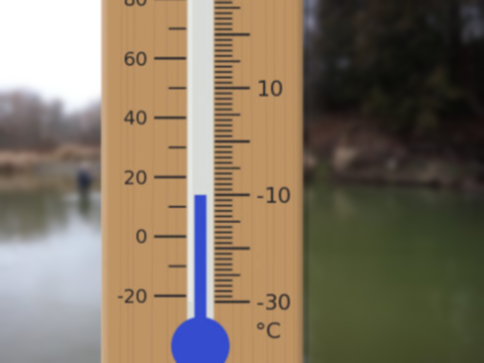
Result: -10 °C
